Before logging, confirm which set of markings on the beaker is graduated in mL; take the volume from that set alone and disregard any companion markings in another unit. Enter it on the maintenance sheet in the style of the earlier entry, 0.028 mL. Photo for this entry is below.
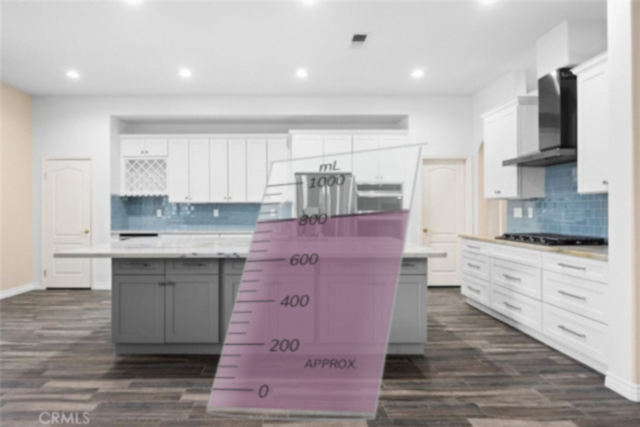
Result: 800 mL
